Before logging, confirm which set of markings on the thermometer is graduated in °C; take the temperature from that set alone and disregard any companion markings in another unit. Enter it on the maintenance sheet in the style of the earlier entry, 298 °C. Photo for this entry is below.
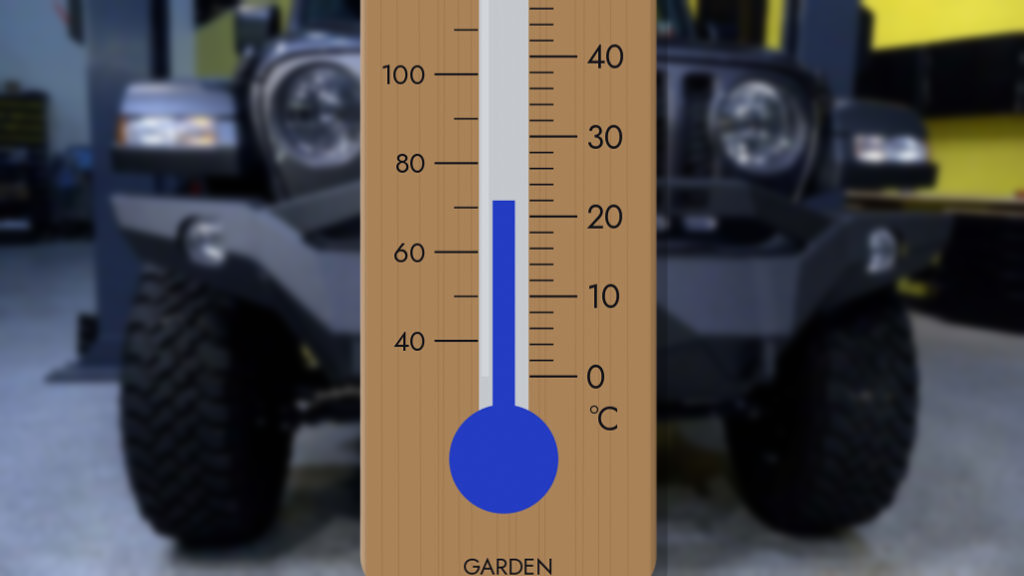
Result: 22 °C
